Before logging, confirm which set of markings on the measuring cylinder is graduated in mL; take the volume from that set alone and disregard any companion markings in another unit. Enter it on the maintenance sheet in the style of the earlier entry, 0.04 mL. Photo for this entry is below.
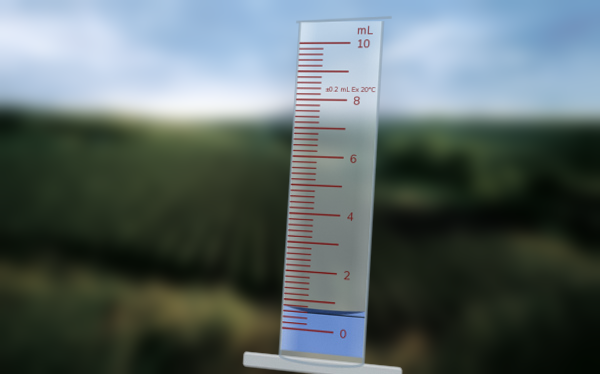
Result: 0.6 mL
